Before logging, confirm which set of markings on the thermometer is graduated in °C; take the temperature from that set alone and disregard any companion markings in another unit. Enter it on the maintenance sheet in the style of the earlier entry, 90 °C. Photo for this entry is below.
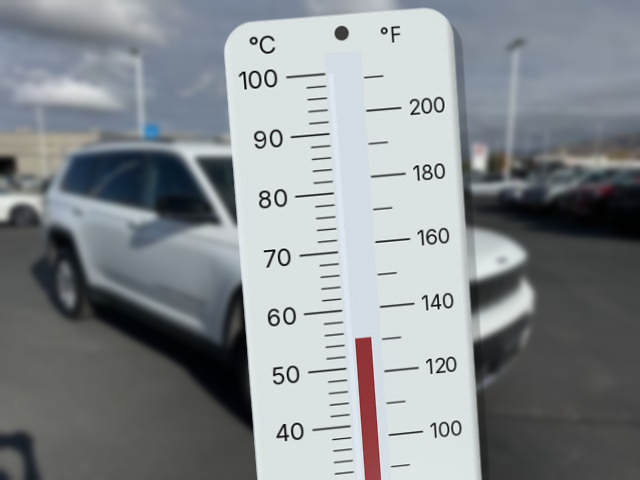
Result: 55 °C
